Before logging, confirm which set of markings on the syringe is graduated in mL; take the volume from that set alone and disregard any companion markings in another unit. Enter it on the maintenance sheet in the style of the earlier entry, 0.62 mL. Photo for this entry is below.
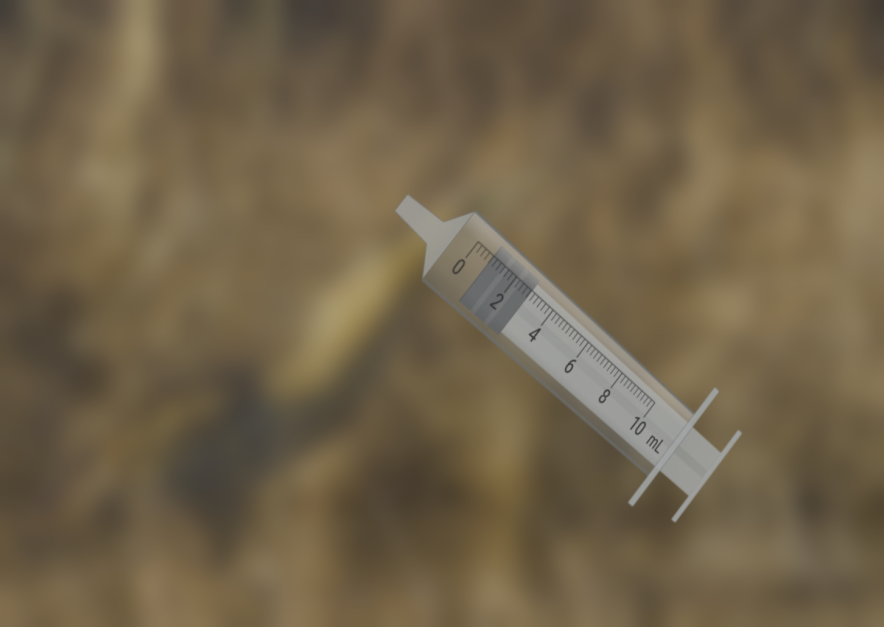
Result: 0.8 mL
